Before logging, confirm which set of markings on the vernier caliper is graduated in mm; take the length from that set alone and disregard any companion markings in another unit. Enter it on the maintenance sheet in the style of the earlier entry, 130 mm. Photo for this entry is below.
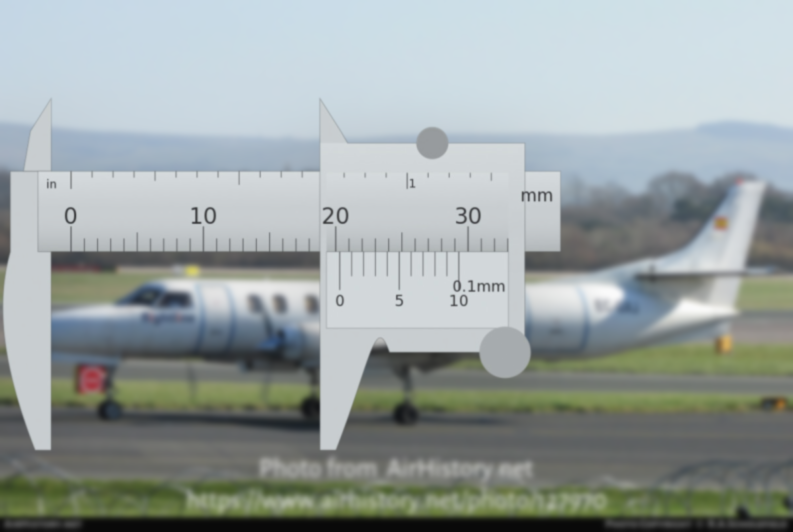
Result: 20.3 mm
